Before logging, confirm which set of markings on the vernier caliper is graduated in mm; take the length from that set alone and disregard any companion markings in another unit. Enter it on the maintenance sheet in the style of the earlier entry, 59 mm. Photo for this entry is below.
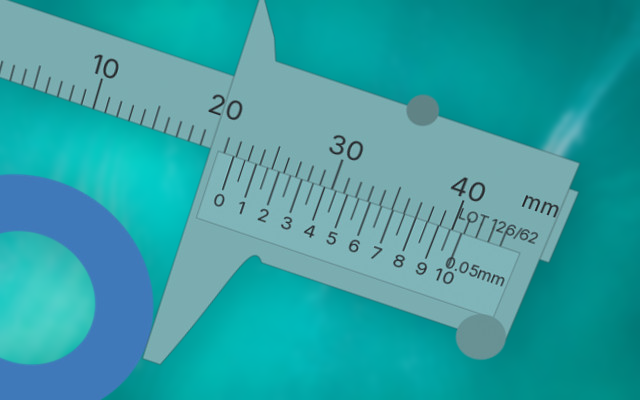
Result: 21.8 mm
